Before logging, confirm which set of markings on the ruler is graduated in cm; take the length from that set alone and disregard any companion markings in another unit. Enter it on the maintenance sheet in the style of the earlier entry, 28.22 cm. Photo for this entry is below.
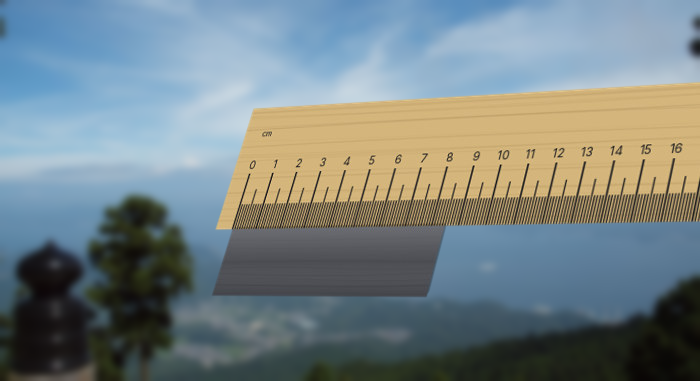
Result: 8.5 cm
